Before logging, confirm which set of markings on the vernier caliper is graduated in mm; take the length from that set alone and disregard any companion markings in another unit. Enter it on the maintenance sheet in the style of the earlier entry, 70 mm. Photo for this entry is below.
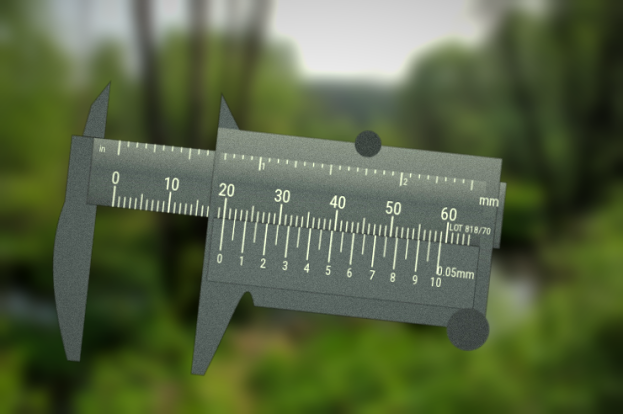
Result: 20.0 mm
